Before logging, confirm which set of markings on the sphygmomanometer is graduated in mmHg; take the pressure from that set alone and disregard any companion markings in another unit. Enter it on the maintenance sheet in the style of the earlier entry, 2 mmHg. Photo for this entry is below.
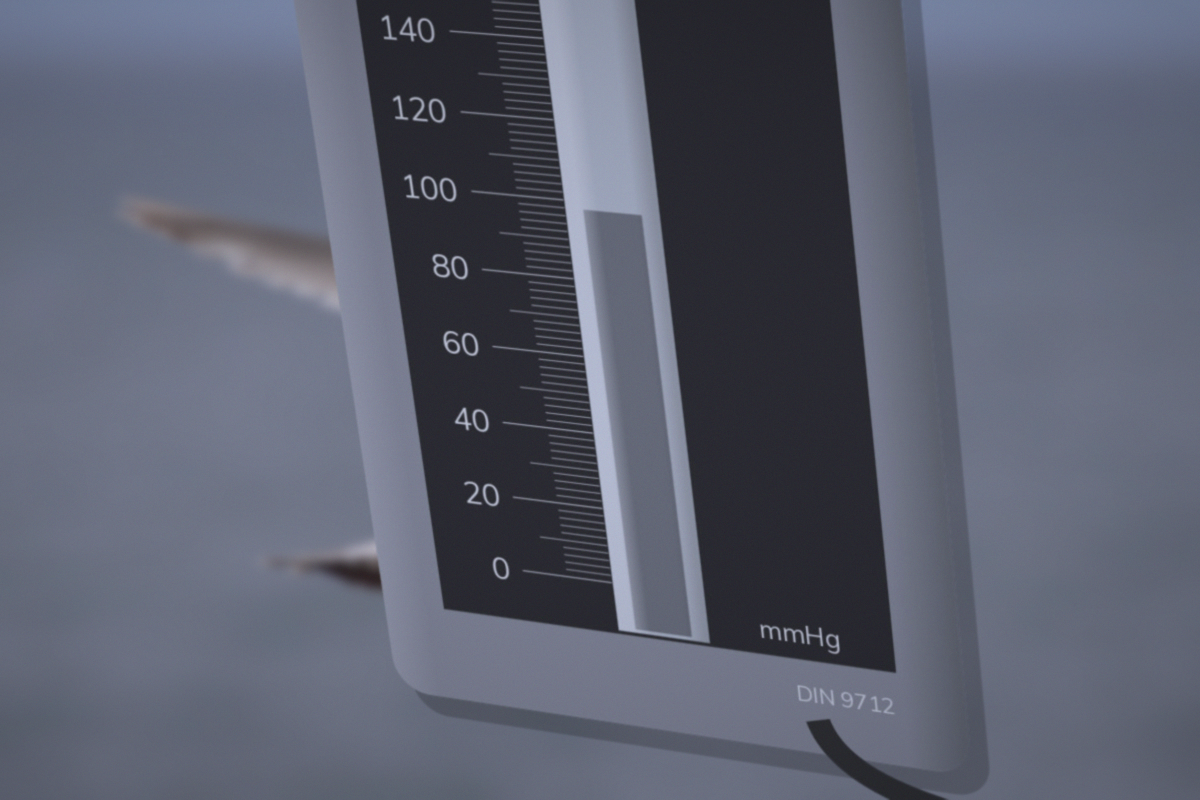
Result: 98 mmHg
